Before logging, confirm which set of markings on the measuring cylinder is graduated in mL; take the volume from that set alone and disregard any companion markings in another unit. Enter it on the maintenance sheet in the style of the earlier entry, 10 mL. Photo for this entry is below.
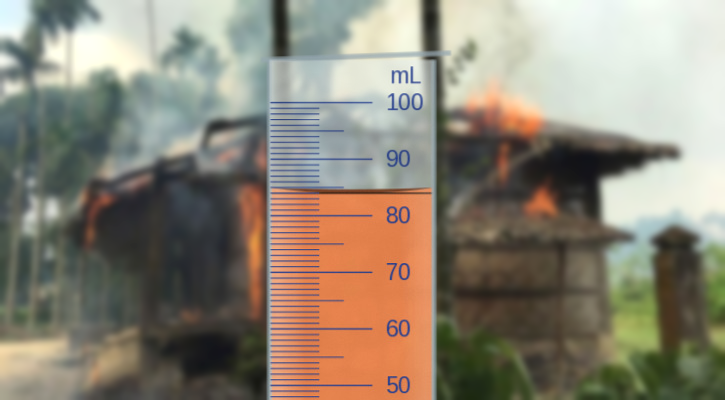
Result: 84 mL
